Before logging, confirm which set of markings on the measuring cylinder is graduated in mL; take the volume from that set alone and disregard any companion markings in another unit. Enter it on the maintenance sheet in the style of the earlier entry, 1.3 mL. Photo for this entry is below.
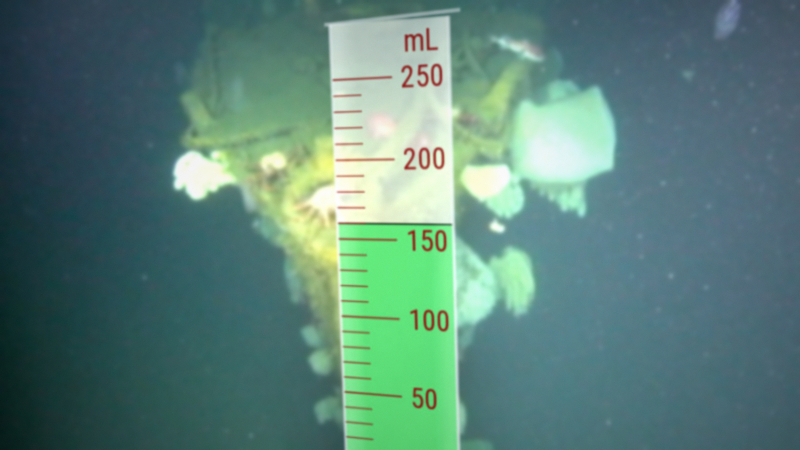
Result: 160 mL
